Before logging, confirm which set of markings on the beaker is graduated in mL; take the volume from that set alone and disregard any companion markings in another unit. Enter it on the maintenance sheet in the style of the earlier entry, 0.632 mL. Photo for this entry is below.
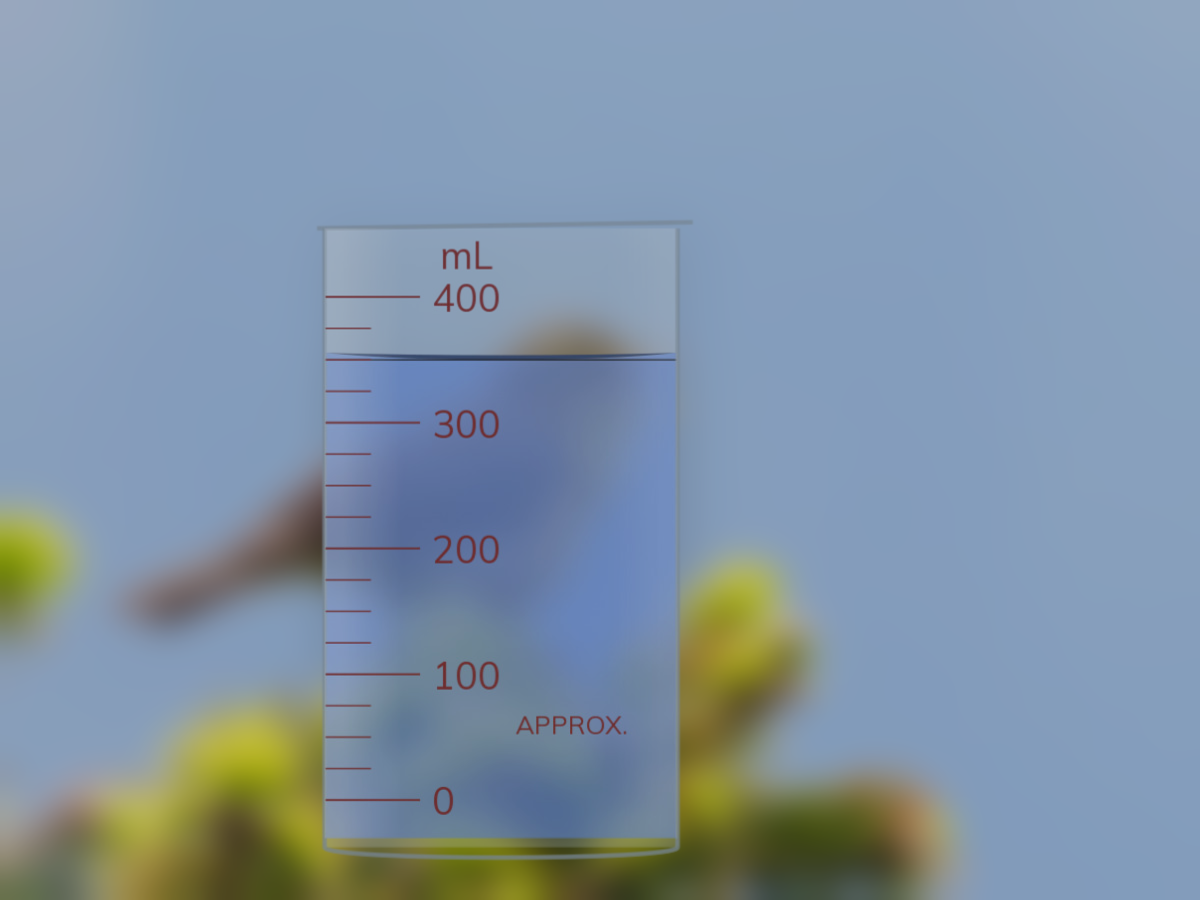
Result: 350 mL
